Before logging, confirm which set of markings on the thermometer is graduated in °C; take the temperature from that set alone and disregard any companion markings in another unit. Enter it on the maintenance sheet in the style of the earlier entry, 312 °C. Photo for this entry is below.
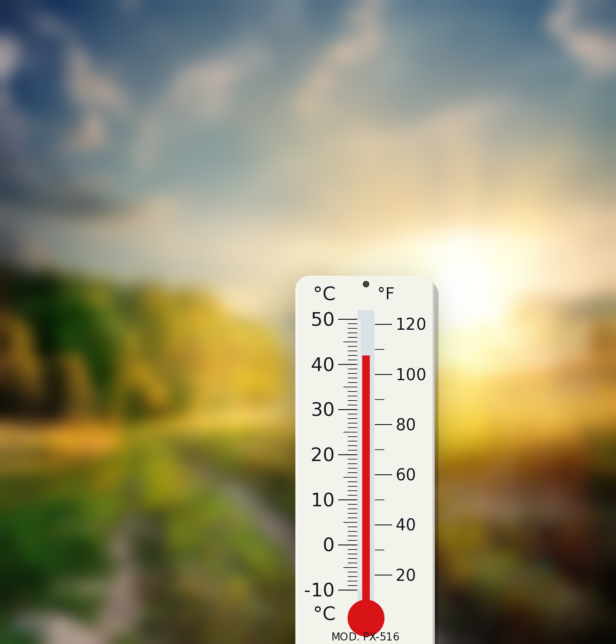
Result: 42 °C
